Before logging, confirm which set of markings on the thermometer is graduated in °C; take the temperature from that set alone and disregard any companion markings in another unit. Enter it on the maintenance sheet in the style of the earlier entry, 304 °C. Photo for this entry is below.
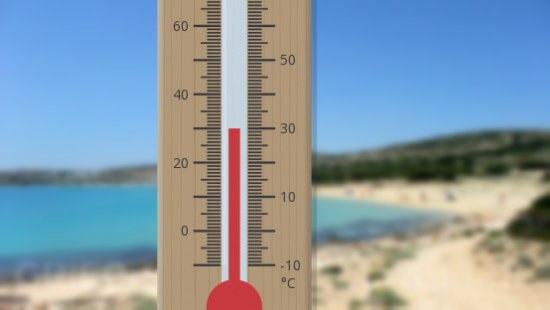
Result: 30 °C
